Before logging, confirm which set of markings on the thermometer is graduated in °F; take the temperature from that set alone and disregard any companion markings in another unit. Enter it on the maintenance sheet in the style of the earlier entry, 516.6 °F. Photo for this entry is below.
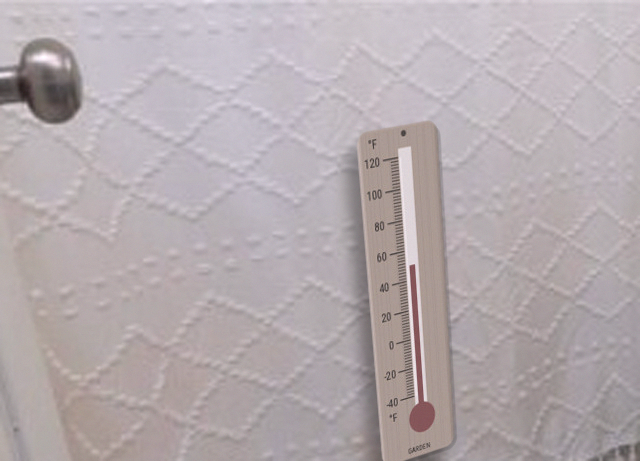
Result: 50 °F
